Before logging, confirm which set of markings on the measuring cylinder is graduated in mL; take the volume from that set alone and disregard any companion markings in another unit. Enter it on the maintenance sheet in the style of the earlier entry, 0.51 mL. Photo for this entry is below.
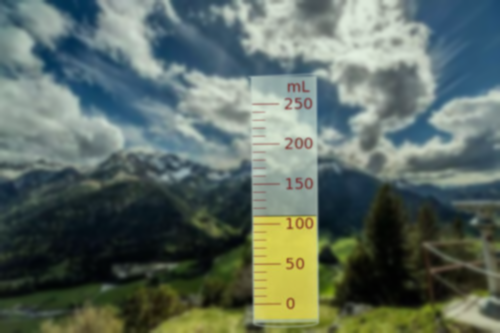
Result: 110 mL
